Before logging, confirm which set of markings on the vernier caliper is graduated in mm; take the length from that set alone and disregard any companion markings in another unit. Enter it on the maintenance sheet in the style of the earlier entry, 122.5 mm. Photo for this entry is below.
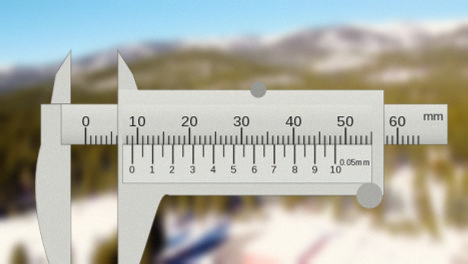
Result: 9.0 mm
